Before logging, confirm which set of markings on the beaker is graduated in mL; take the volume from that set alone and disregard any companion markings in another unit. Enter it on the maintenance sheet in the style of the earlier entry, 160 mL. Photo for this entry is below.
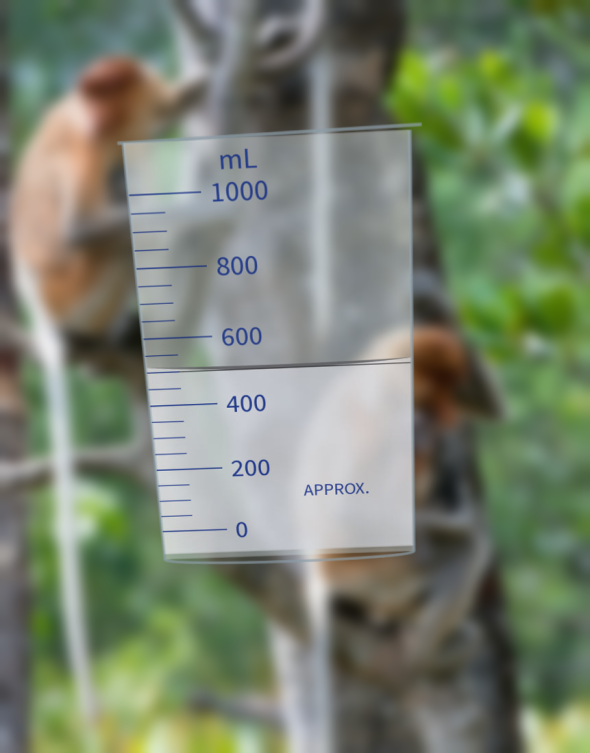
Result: 500 mL
